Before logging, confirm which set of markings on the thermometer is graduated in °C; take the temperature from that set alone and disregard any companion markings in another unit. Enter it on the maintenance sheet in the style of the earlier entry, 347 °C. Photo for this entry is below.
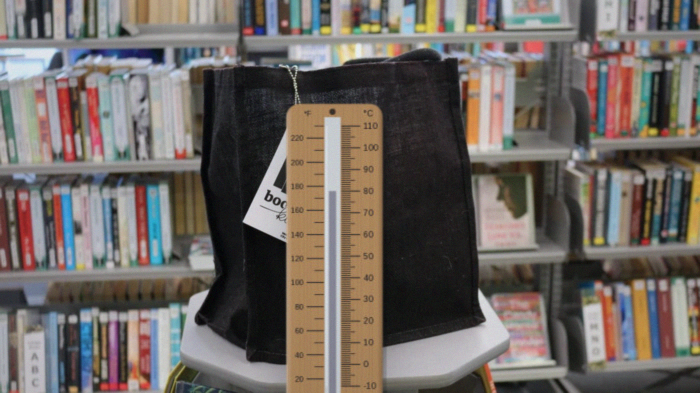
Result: 80 °C
